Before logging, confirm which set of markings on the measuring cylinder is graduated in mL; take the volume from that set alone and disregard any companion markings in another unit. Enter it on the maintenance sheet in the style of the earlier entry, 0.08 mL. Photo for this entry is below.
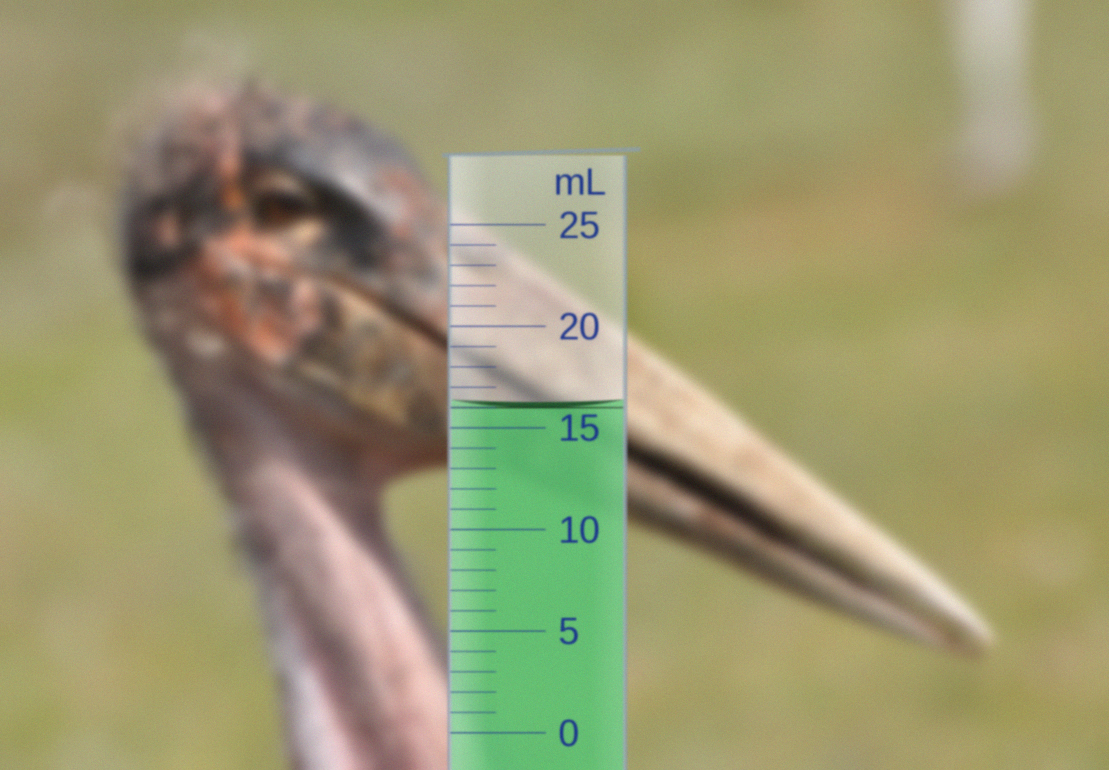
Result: 16 mL
